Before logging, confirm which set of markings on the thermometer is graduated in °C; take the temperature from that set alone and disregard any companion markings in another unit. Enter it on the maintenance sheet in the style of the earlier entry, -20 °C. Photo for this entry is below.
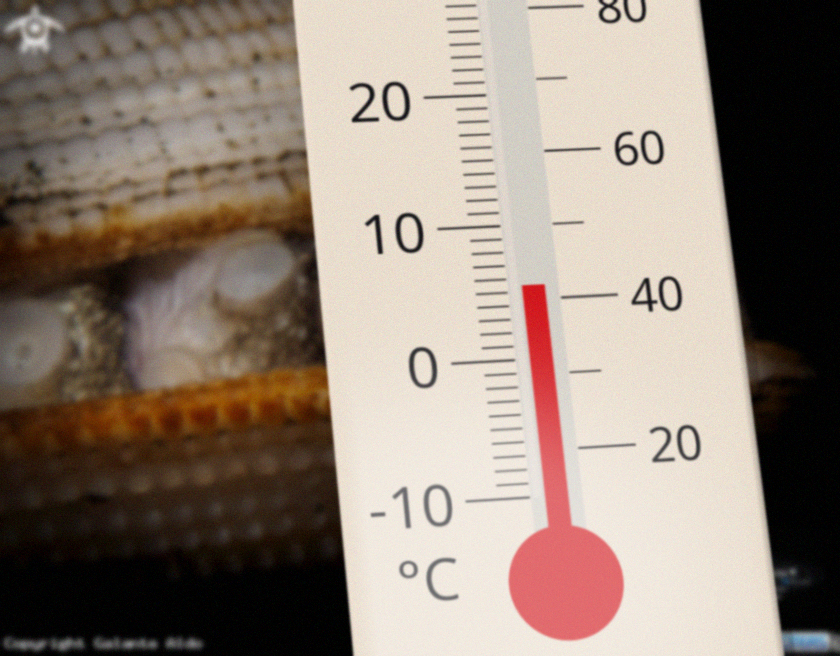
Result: 5.5 °C
